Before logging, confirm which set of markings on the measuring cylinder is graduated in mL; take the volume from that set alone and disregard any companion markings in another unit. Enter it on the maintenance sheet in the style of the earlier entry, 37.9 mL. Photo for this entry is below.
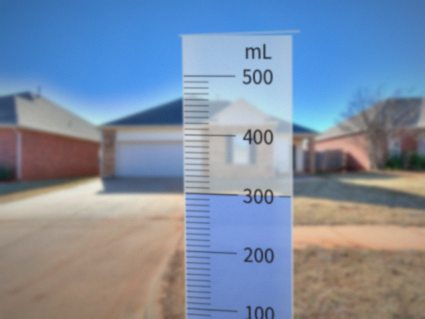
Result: 300 mL
